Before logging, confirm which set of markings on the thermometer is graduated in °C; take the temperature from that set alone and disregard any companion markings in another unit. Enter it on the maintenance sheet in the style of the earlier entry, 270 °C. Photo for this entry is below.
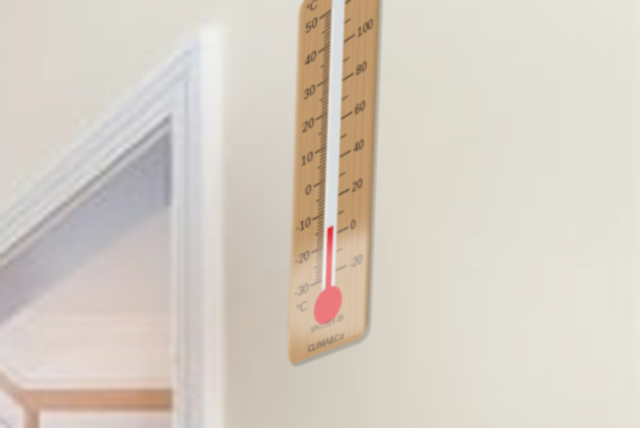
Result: -15 °C
